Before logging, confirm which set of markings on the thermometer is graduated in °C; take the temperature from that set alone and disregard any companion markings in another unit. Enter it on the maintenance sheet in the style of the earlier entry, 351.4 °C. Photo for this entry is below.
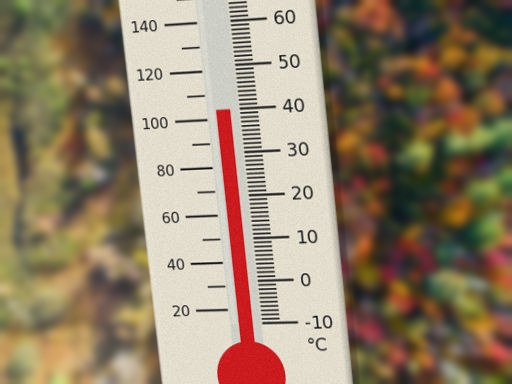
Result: 40 °C
